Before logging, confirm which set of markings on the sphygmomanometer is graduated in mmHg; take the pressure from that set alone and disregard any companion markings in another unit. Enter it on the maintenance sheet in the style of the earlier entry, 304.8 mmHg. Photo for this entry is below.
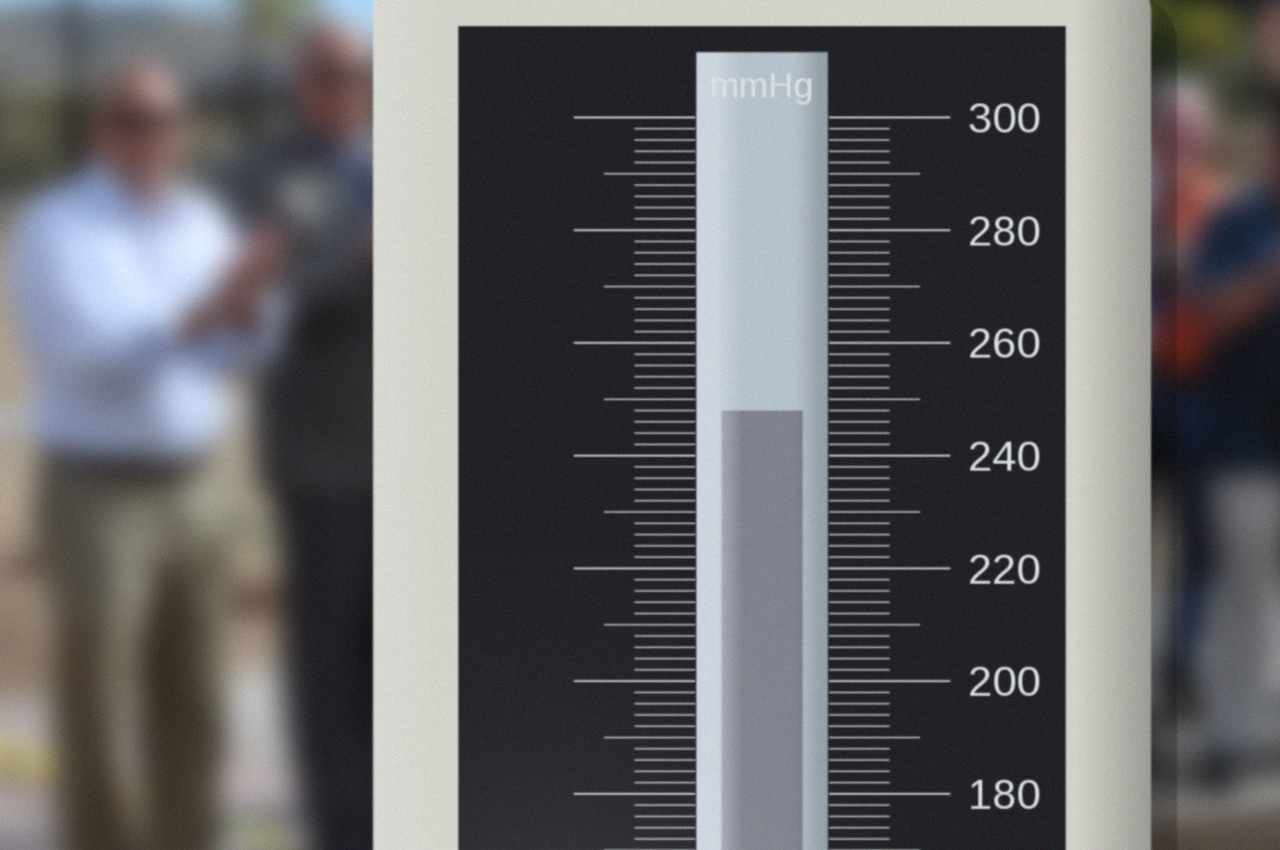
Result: 248 mmHg
